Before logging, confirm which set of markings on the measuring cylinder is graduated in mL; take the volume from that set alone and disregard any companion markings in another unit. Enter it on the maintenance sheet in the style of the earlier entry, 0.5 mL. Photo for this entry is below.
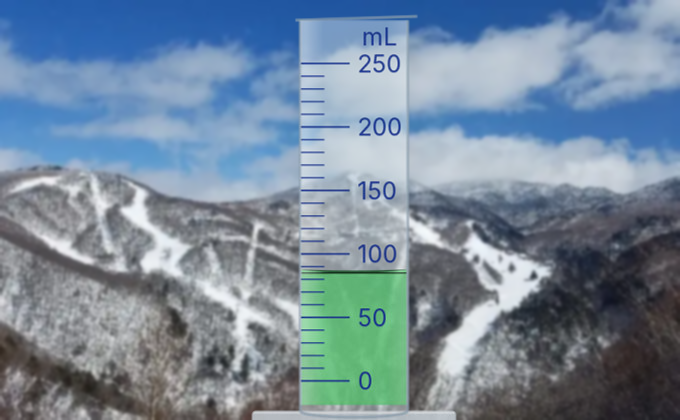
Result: 85 mL
